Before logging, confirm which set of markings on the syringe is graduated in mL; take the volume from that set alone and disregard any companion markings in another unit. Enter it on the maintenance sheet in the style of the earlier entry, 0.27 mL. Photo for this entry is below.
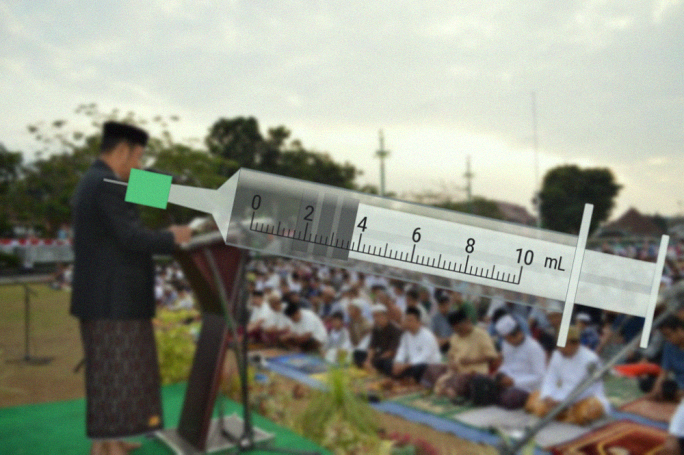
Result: 1.6 mL
